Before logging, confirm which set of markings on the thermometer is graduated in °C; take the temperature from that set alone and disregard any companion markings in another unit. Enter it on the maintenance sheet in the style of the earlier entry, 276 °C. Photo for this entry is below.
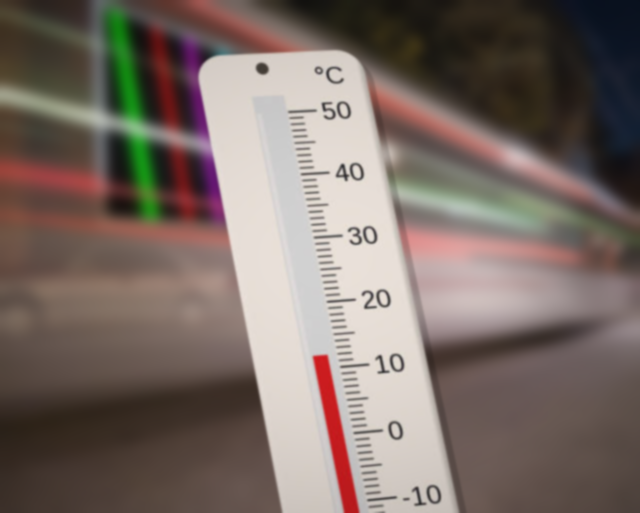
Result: 12 °C
